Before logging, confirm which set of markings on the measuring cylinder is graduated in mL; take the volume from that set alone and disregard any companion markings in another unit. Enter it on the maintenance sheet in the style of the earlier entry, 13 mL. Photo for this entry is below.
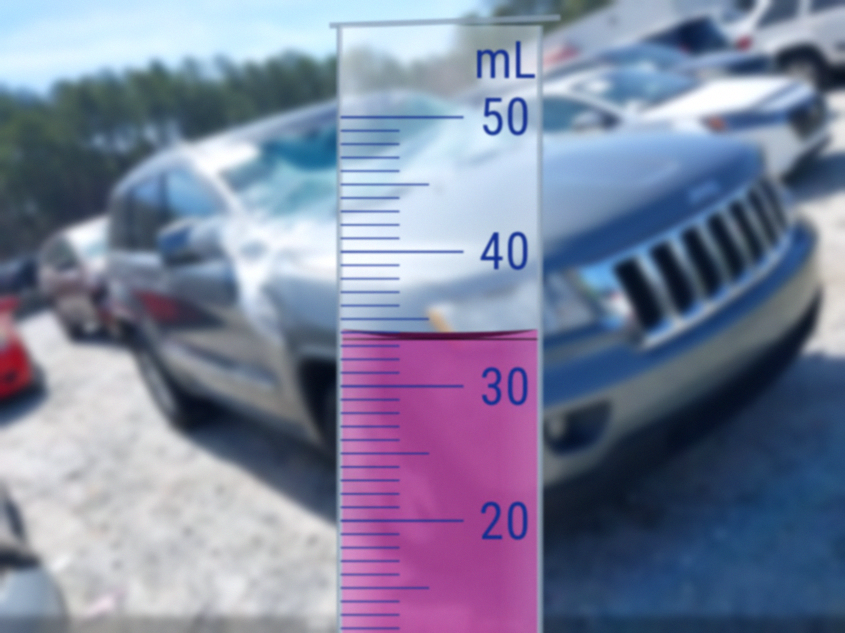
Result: 33.5 mL
